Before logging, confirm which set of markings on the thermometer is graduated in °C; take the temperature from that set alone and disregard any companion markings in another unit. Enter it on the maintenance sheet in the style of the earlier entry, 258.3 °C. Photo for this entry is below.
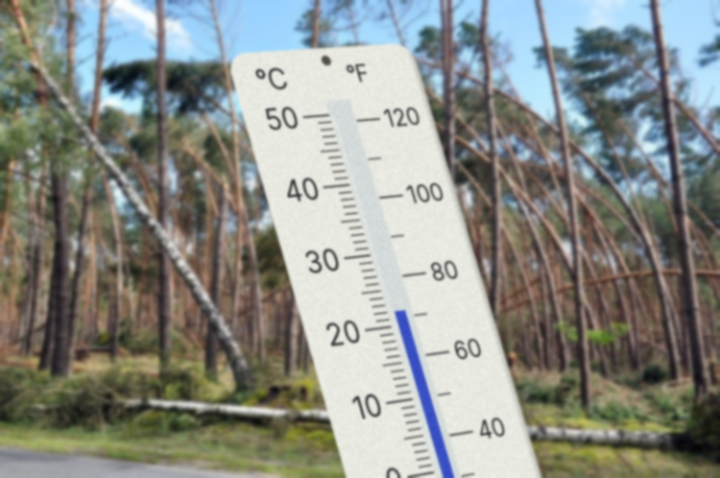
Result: 22 °C
